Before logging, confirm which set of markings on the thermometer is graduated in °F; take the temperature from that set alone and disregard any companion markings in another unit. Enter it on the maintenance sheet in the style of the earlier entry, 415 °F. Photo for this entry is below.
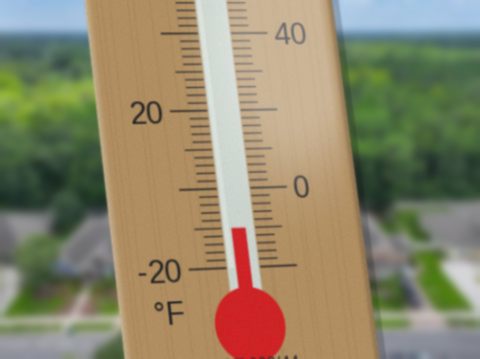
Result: -10 °F
